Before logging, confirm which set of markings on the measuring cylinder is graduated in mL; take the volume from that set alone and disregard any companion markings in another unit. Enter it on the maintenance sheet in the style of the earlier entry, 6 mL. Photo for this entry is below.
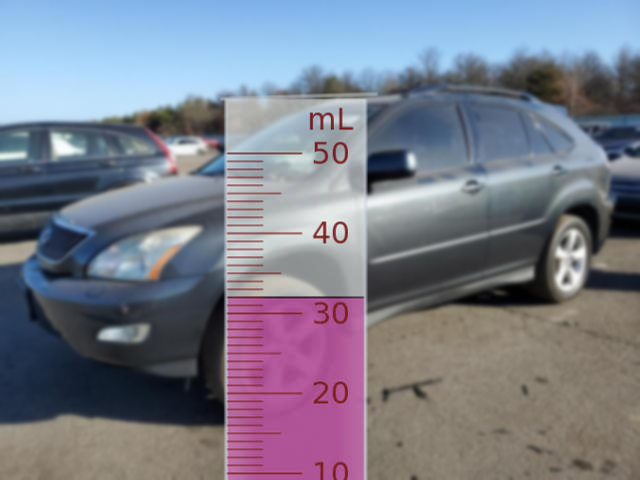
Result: 32 mL
